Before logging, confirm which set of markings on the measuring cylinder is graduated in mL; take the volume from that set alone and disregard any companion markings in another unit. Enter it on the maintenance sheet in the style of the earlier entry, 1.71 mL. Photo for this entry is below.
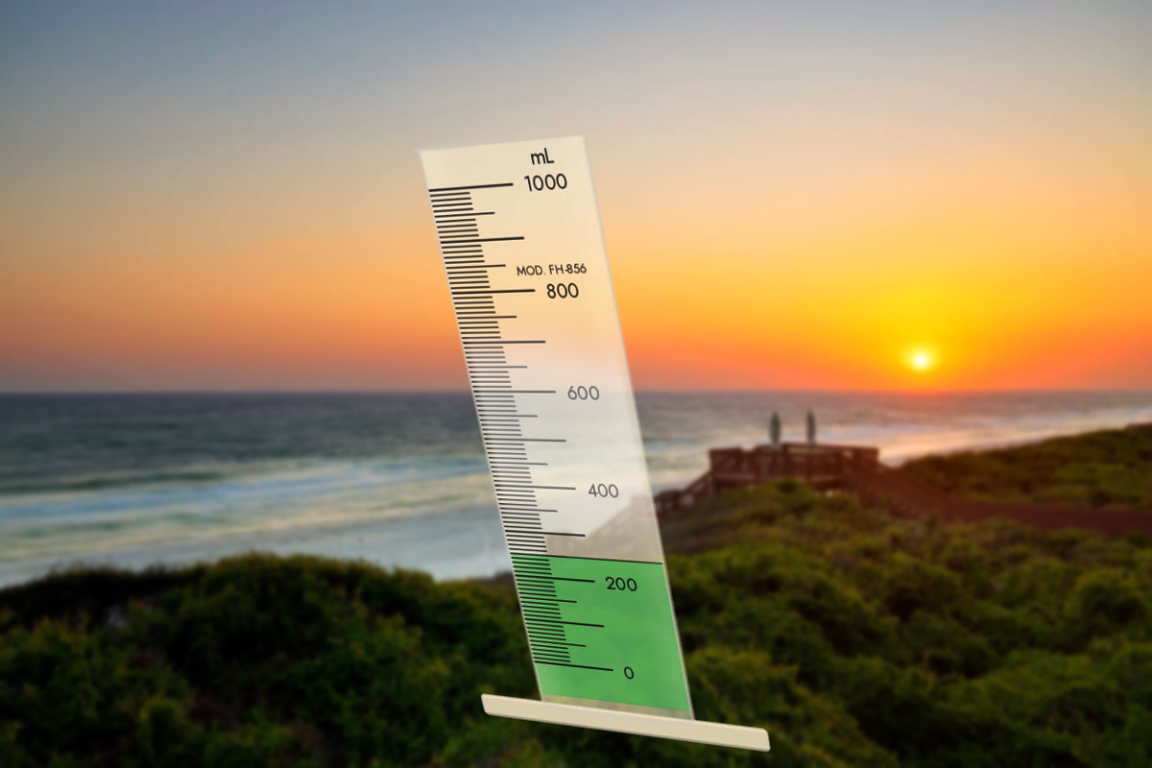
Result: 250 mL
